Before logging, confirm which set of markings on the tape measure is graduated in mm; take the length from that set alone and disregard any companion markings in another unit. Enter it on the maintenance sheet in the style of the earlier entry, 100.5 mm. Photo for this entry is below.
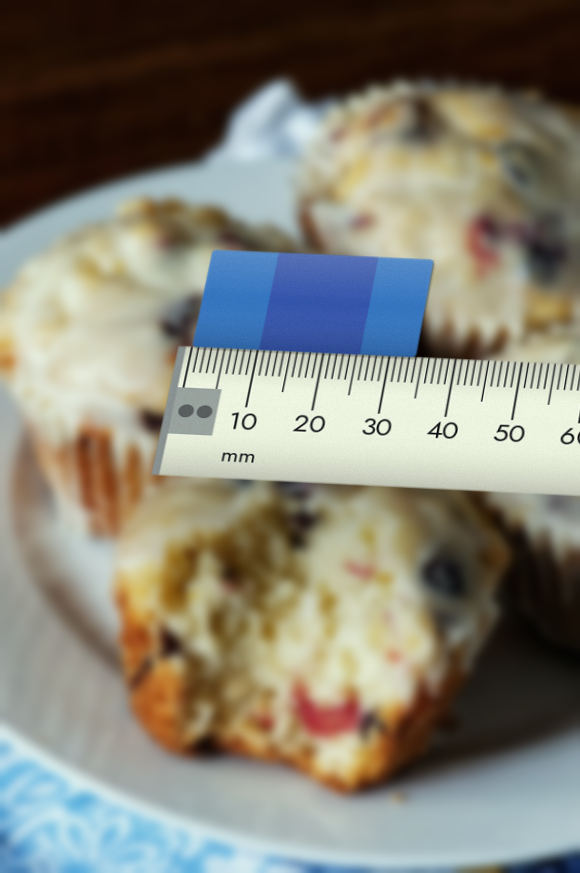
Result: 34 mm
